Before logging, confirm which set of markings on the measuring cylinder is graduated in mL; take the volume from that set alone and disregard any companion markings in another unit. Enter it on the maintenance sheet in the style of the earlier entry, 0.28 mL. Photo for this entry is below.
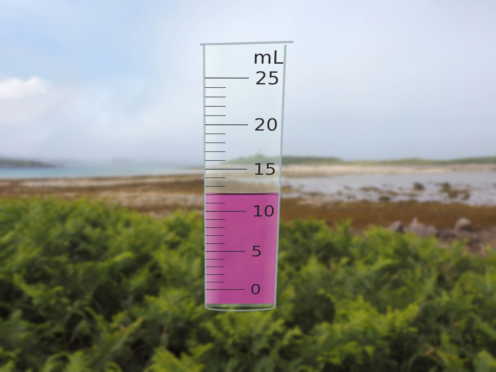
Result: 12 mL
